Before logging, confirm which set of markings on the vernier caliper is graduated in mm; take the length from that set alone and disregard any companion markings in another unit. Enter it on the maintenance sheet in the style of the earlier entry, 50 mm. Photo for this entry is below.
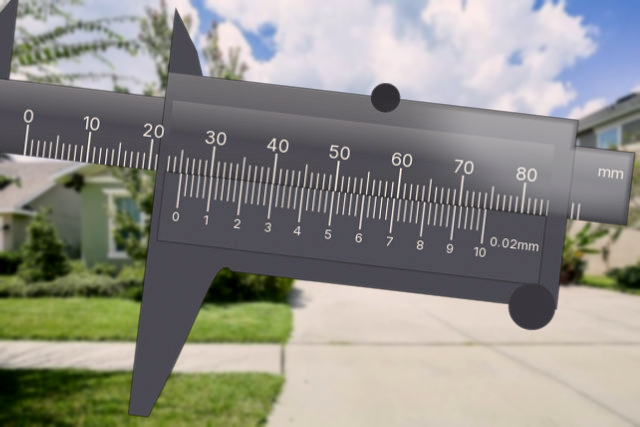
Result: 25.2 mm
